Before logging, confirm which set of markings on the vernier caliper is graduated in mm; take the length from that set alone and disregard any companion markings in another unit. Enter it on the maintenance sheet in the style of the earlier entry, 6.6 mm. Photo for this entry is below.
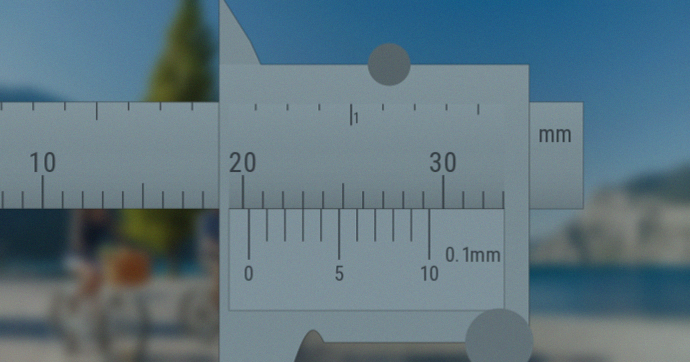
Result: 20.3 mm
